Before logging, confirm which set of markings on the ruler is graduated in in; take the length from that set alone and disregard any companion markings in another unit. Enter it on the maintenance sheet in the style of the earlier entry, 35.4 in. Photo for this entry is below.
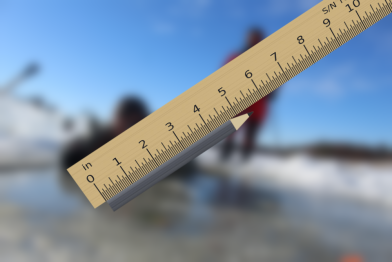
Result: 5.5 in
